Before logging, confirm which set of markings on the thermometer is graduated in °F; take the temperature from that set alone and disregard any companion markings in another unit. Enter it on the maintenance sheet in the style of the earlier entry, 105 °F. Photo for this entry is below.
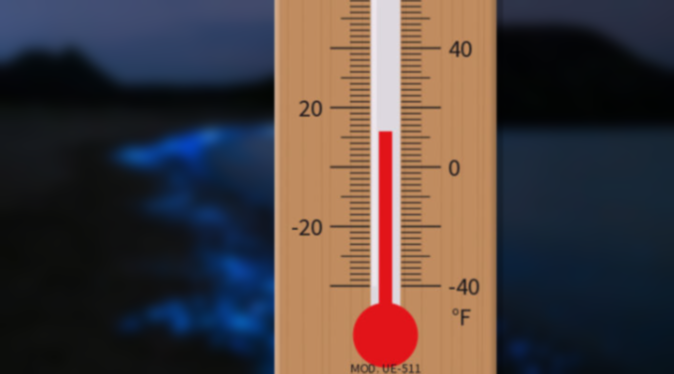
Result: 12 °F
